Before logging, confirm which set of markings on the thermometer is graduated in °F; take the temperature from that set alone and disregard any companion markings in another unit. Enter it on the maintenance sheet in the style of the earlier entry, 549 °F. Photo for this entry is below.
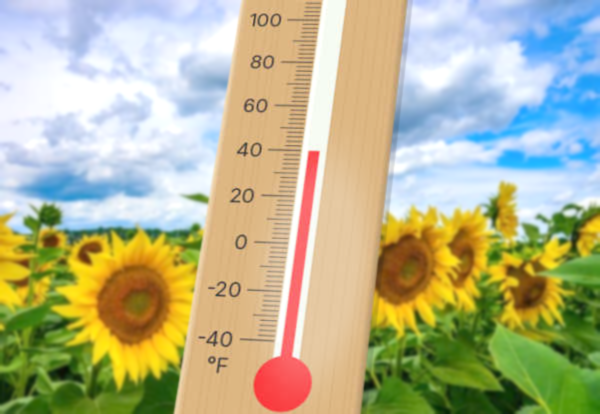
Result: 40 °F
